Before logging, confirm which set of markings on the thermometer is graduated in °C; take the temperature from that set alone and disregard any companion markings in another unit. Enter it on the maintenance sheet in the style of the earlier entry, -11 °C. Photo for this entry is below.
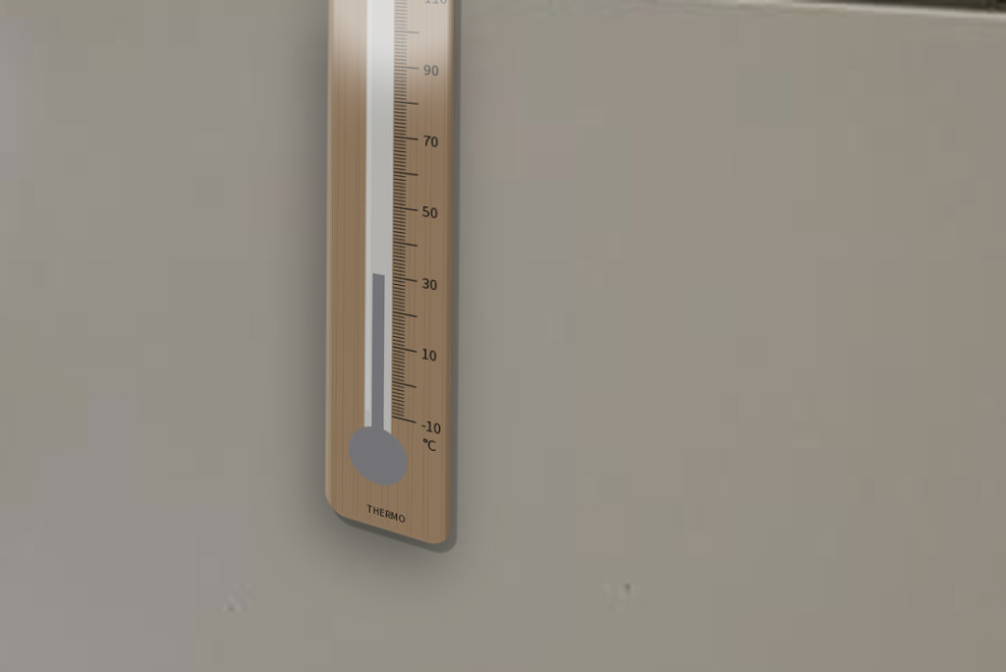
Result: 30 °C
